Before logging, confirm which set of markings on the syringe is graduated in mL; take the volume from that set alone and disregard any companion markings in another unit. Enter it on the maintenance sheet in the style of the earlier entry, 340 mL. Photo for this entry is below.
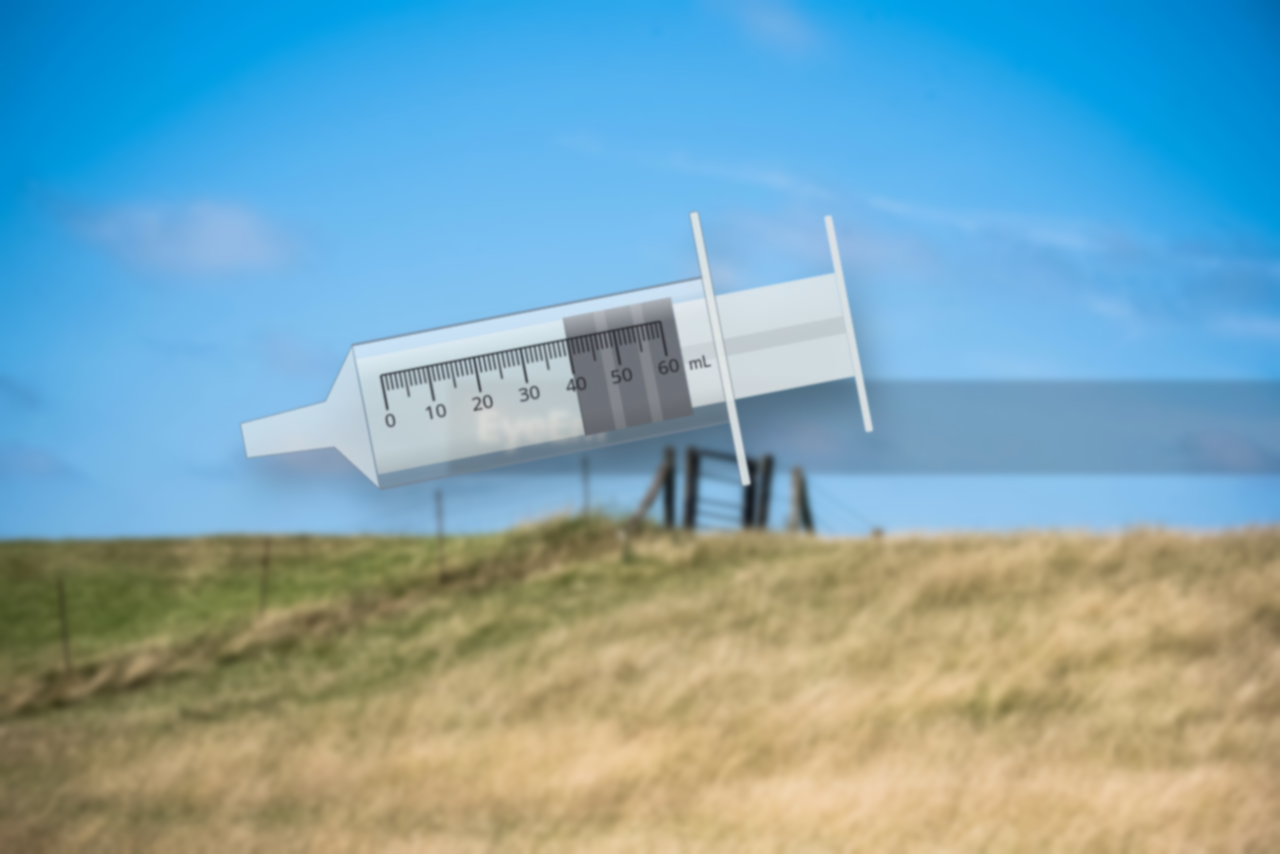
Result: 40 mL
